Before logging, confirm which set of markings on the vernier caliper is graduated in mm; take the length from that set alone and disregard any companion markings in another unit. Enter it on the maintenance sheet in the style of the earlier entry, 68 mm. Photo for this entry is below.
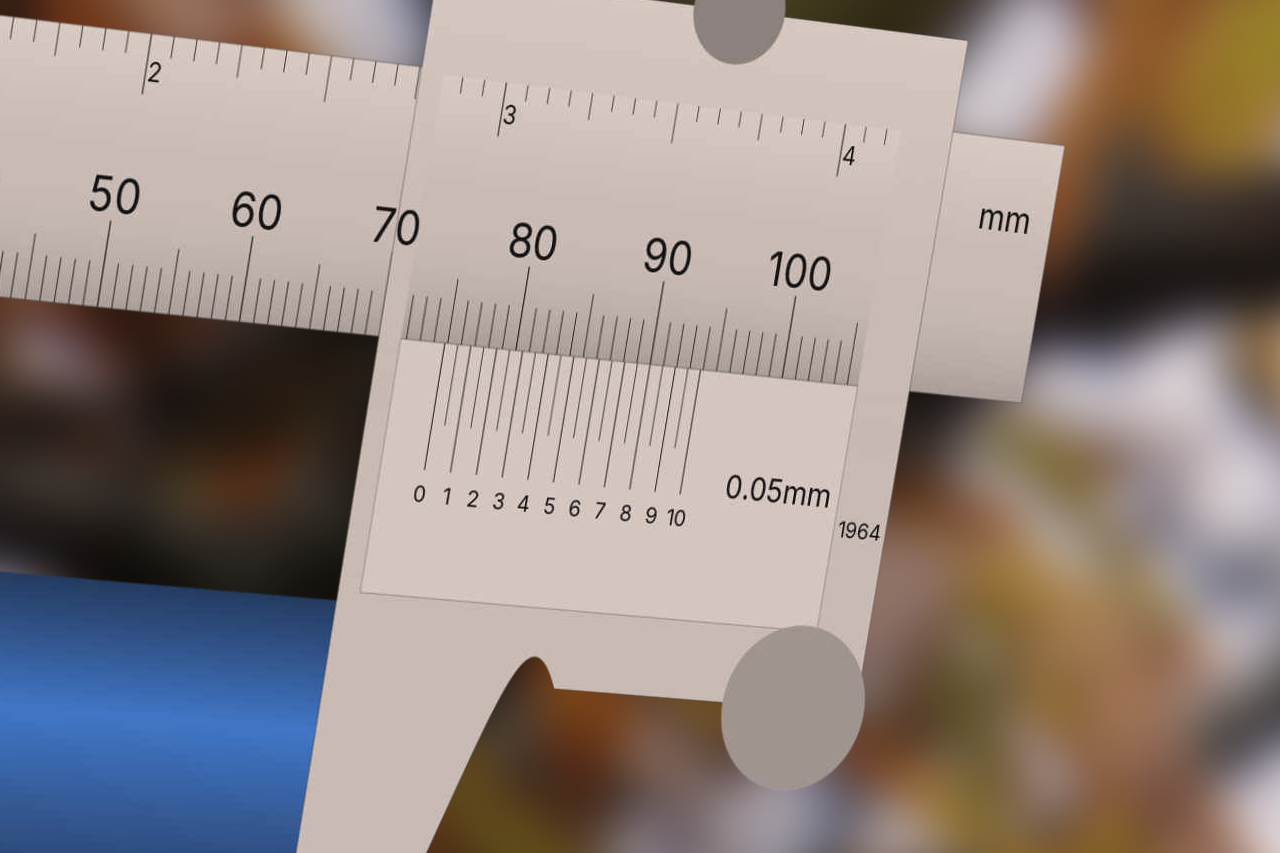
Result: 74.8 mm
